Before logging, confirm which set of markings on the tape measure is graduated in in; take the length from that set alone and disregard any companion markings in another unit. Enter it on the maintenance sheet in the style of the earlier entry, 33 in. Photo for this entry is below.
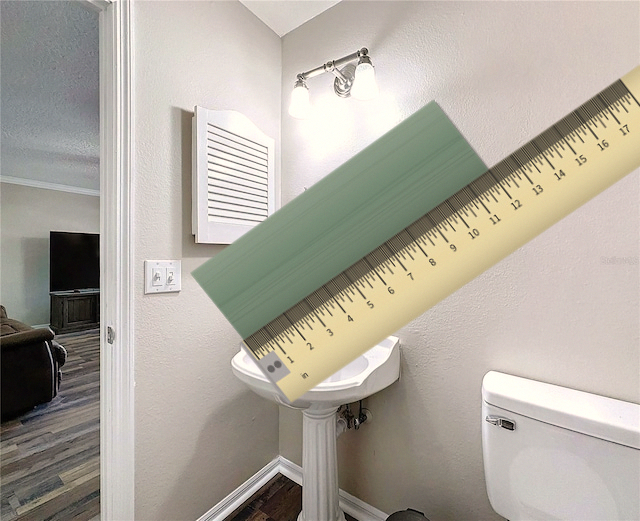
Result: 12 in
